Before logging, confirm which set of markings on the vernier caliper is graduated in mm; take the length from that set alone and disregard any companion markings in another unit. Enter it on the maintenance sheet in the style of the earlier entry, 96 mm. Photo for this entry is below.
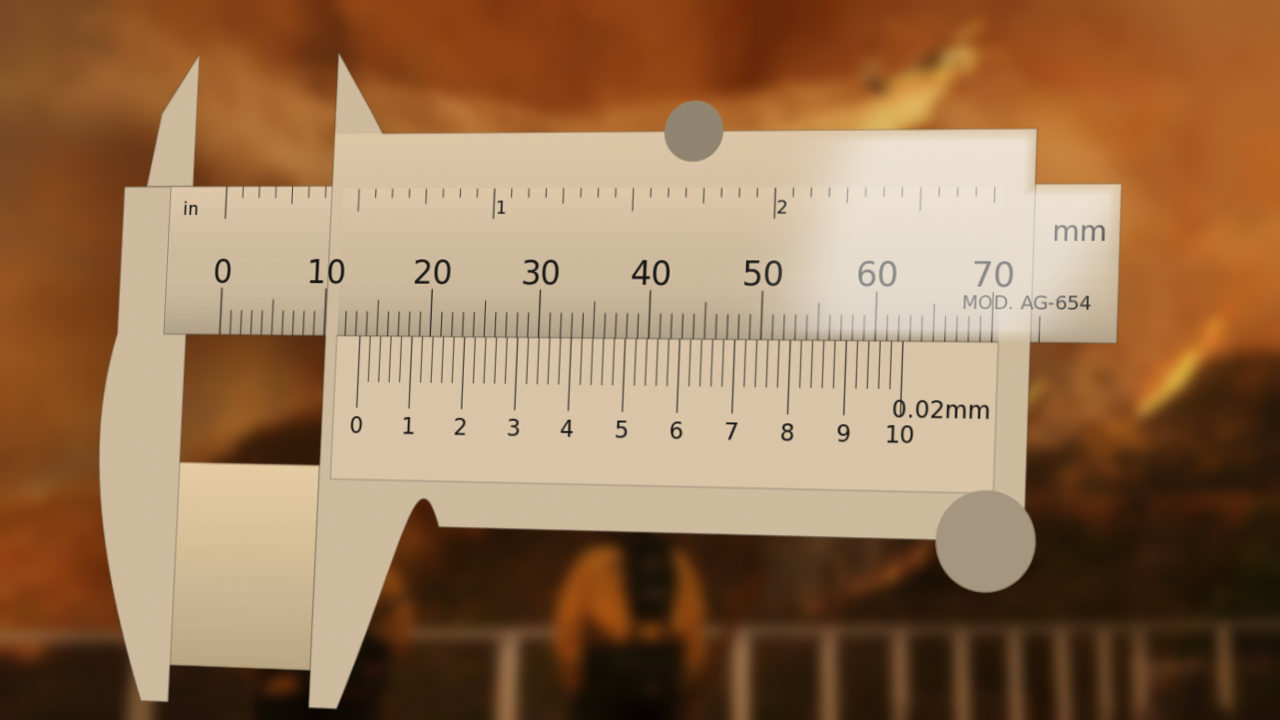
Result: 13.4 mm
